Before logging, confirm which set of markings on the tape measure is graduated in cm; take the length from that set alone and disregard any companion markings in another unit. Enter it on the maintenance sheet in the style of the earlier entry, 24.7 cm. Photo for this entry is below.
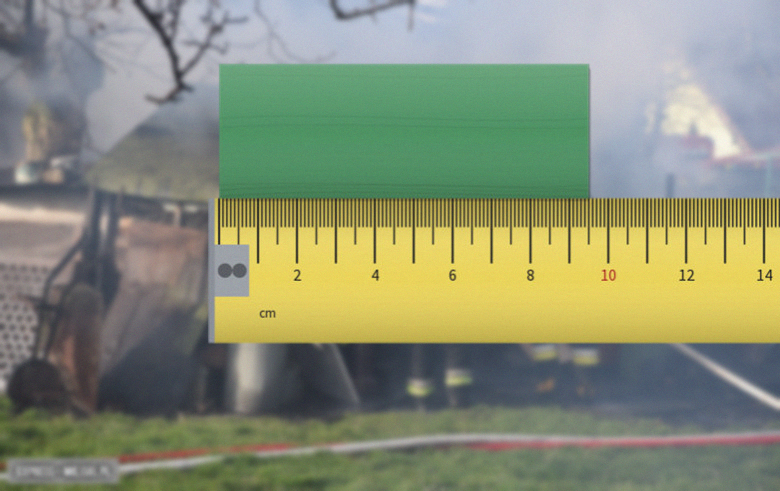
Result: 9.5 cm
